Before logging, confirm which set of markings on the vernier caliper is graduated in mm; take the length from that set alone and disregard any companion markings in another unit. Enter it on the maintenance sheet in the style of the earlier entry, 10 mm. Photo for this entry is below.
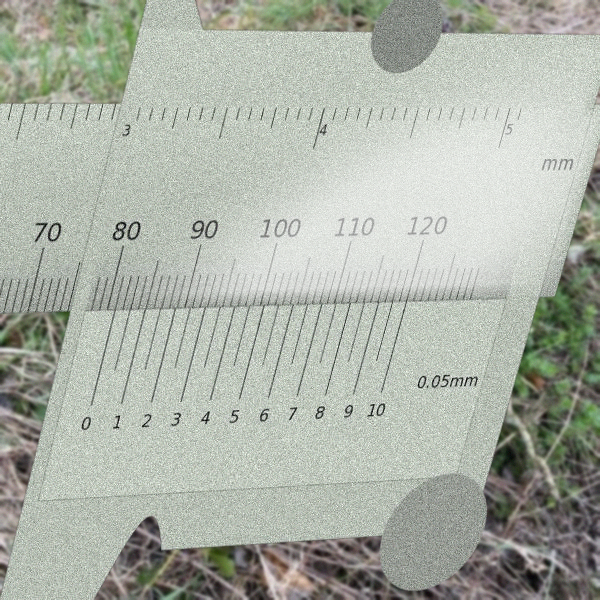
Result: 81.0 mm
